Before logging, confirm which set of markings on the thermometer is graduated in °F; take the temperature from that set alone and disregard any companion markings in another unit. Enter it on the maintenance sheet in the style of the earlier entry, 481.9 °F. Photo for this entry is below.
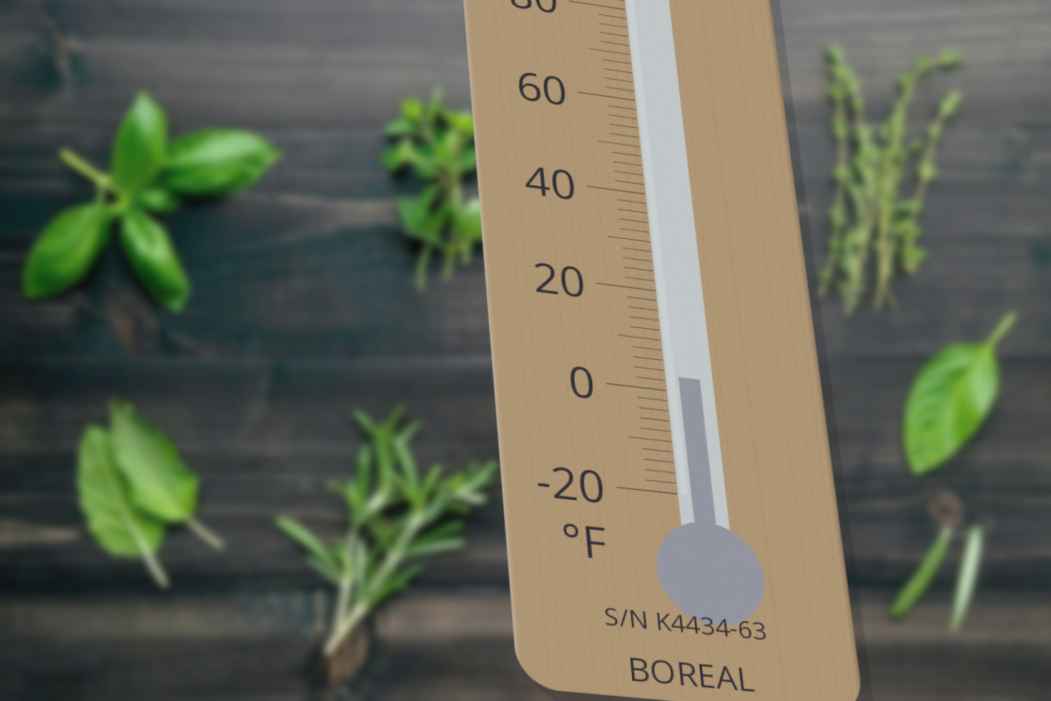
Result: 3 °F
